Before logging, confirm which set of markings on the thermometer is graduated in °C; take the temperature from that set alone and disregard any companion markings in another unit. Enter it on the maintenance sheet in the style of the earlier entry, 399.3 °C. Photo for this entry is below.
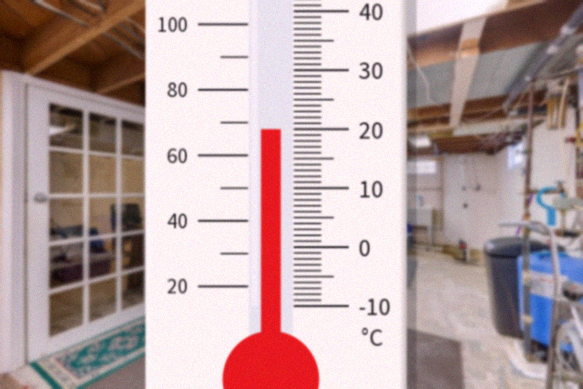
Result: 20 °C
